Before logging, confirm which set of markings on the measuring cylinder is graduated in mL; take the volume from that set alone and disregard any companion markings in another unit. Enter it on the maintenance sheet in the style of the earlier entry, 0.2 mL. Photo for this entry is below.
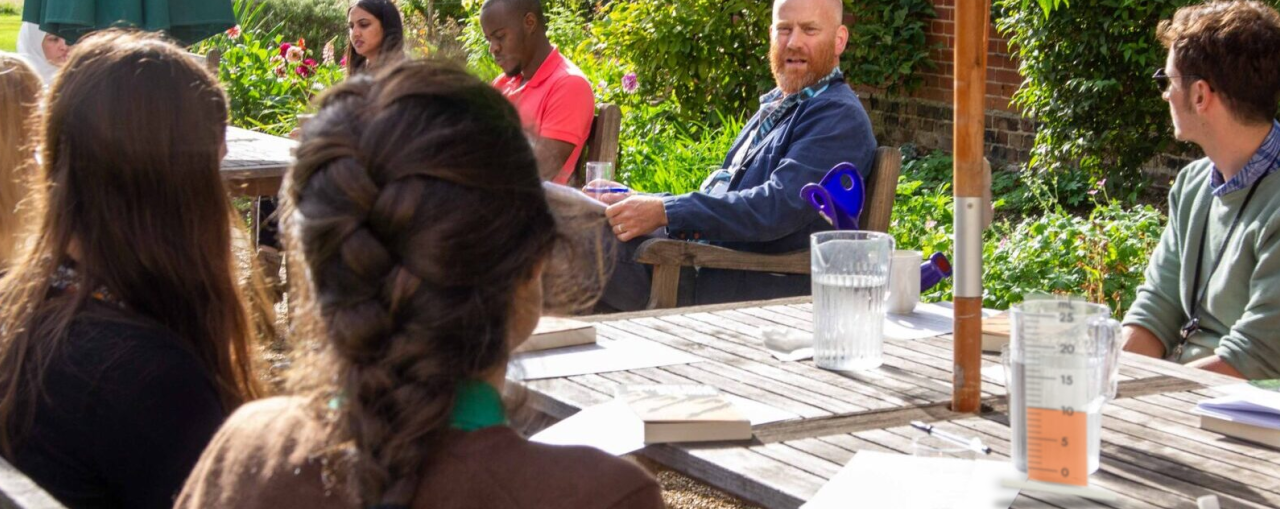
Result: 10 mL
